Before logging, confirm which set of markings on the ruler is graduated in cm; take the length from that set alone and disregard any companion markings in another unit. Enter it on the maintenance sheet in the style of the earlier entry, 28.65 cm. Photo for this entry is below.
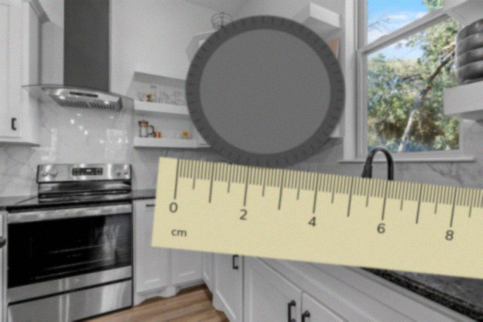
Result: 4.5 cm
